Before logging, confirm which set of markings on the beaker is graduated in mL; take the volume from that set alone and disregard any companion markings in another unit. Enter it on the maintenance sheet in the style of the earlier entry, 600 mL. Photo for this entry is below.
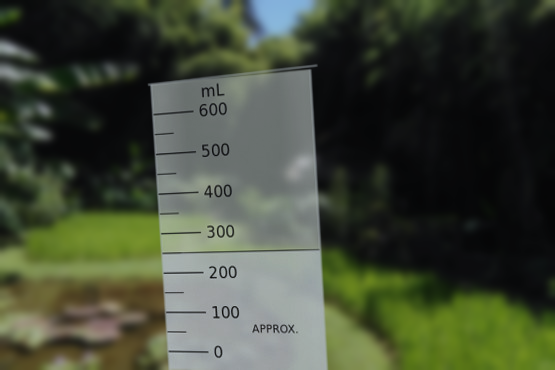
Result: 250 mL
